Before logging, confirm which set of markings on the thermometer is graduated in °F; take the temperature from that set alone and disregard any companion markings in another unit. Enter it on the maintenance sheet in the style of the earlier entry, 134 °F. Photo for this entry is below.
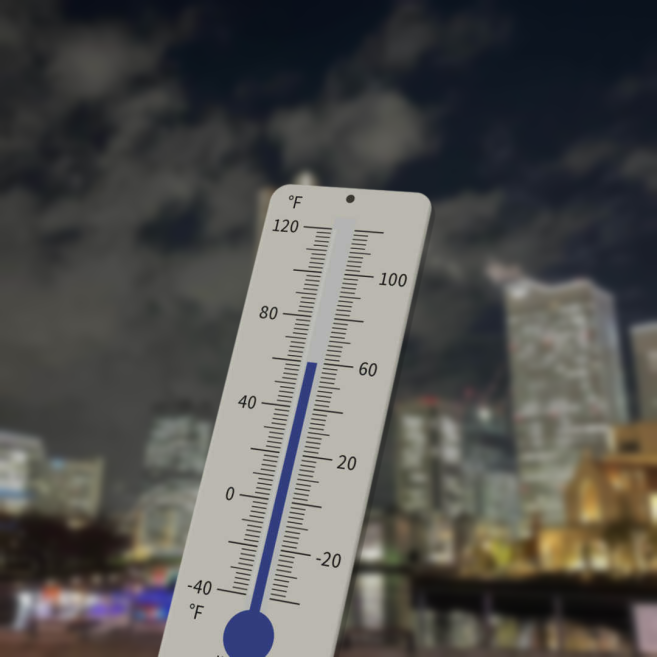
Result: 60 °F
